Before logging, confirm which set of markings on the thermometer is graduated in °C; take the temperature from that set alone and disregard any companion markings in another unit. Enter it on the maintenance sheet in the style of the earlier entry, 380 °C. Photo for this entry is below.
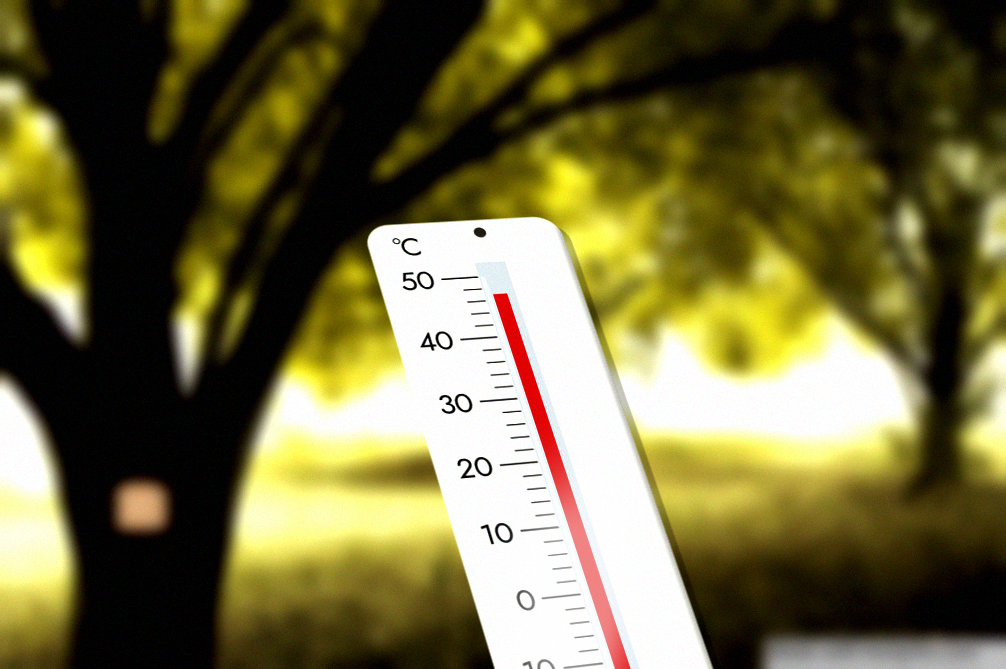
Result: 47 °C
